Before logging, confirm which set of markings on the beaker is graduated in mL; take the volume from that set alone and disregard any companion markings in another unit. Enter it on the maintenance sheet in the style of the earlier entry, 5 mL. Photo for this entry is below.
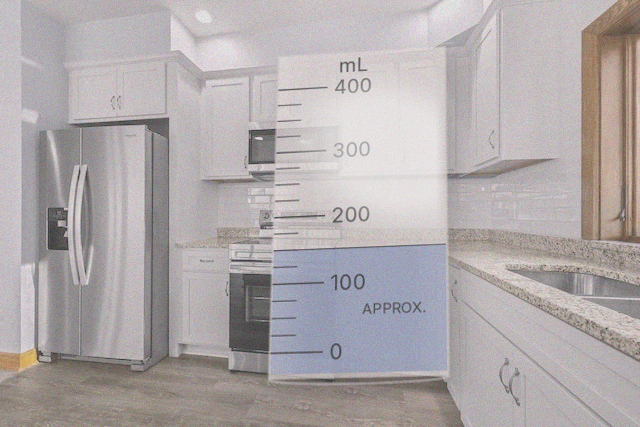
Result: 150 mL
